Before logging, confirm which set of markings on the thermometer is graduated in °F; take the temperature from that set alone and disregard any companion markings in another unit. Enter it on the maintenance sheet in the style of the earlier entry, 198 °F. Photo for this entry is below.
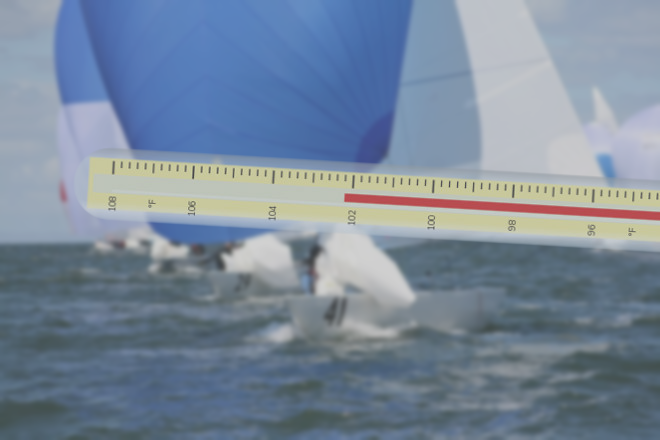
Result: 102.2 °F
